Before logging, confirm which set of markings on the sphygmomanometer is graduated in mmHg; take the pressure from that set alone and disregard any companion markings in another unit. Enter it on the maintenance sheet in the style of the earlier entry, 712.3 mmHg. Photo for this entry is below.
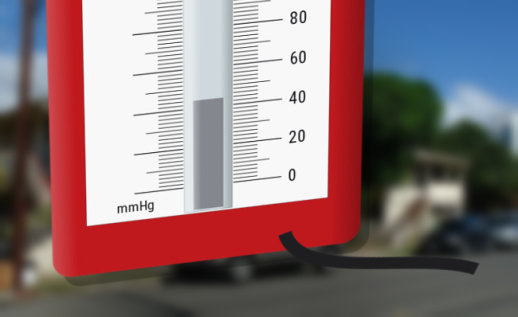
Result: 44 mmHg
